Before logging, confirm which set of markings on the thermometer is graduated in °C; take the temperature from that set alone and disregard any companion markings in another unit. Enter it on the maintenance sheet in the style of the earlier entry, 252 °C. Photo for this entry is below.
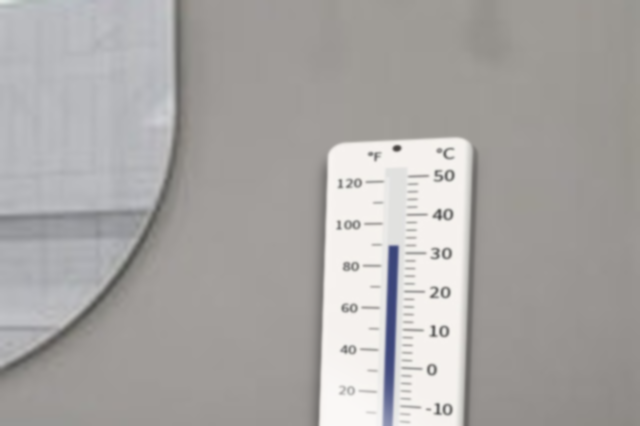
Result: 32 °C
